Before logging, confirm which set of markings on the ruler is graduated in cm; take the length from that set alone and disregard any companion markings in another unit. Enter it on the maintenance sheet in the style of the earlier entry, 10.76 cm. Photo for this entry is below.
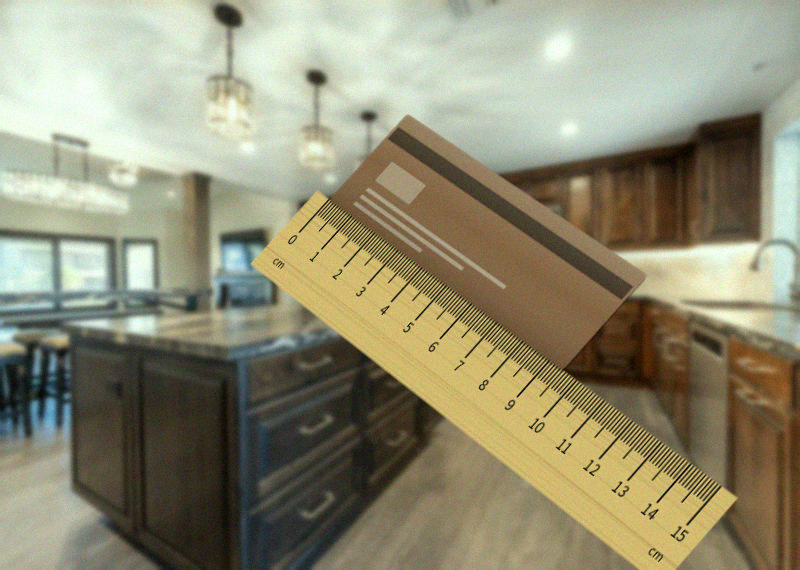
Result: 9.5 cm
